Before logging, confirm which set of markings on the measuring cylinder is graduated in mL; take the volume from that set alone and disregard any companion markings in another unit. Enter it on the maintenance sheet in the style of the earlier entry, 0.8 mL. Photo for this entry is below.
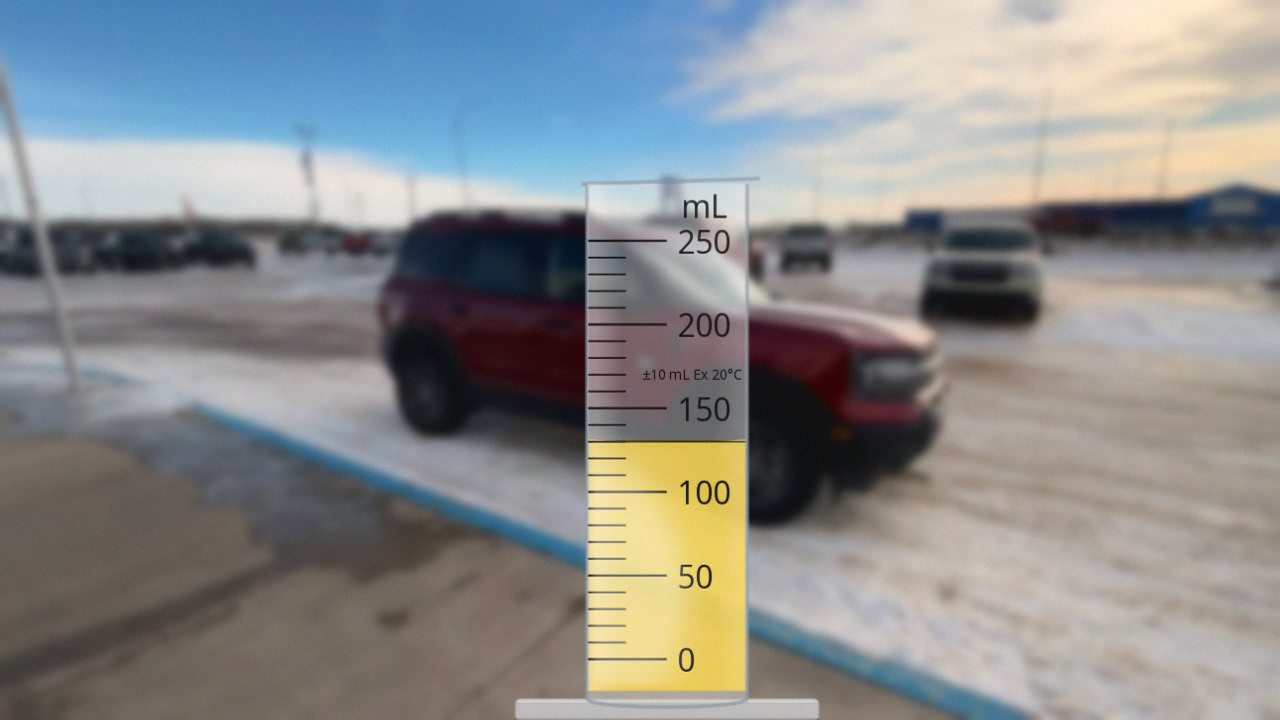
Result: 130 mL
